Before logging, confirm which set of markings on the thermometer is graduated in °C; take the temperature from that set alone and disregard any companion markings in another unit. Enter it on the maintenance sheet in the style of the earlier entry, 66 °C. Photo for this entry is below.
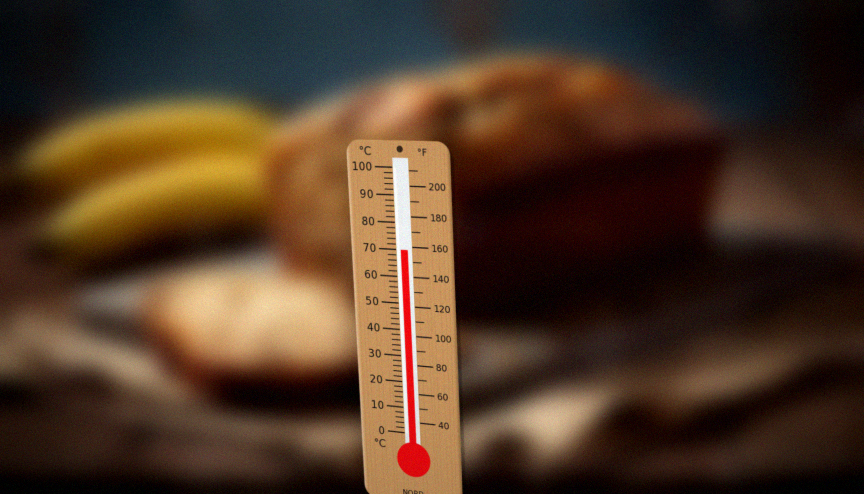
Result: 70 °C
